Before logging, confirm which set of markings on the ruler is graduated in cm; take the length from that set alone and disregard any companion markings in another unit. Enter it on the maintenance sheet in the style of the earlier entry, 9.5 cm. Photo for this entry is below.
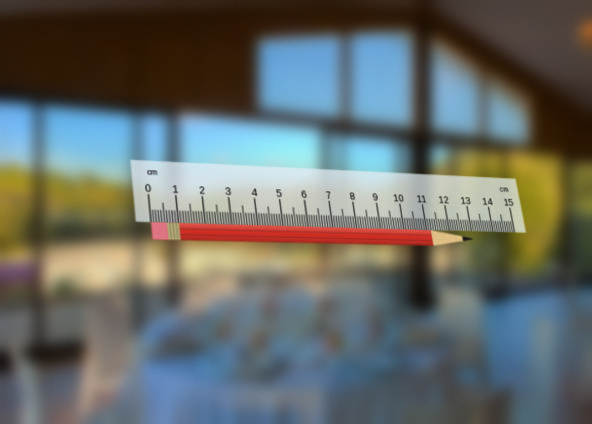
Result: 13 cm
